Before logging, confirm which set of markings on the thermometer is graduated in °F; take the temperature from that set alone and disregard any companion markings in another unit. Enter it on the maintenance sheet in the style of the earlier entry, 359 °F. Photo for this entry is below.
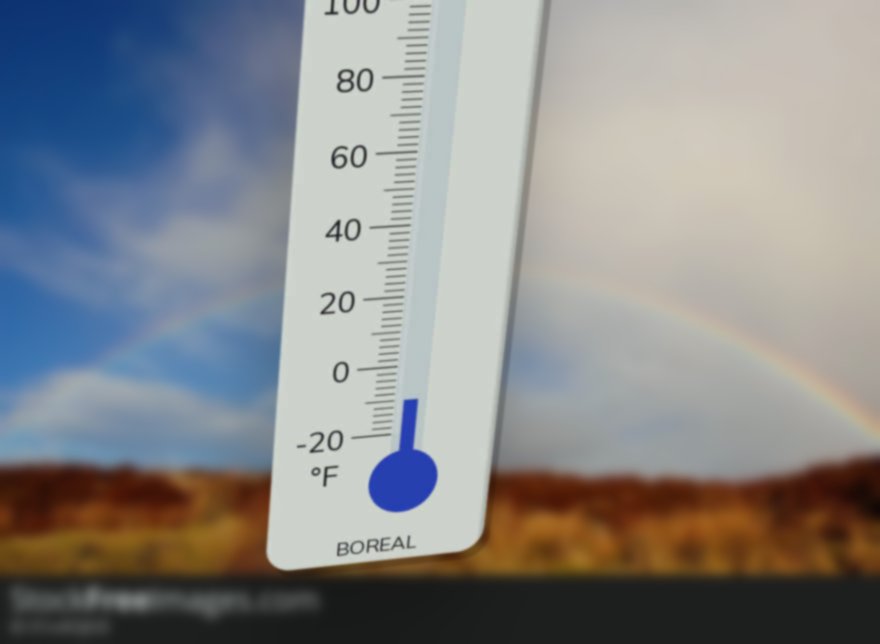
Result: -10 °F
